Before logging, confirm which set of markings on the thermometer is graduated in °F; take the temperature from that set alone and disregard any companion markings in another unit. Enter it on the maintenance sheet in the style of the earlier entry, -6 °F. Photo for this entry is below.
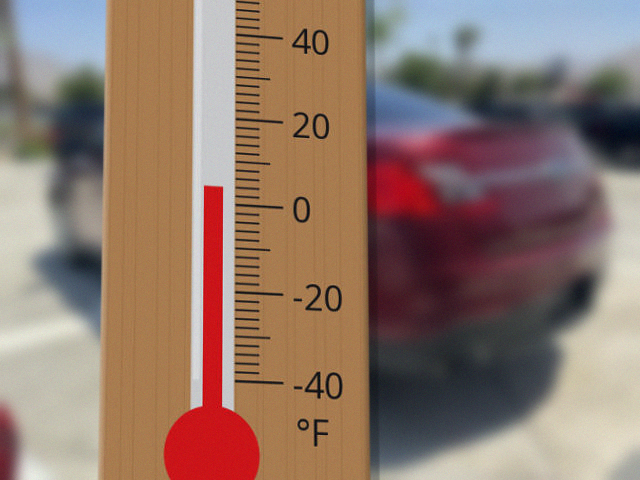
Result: 4 °F
